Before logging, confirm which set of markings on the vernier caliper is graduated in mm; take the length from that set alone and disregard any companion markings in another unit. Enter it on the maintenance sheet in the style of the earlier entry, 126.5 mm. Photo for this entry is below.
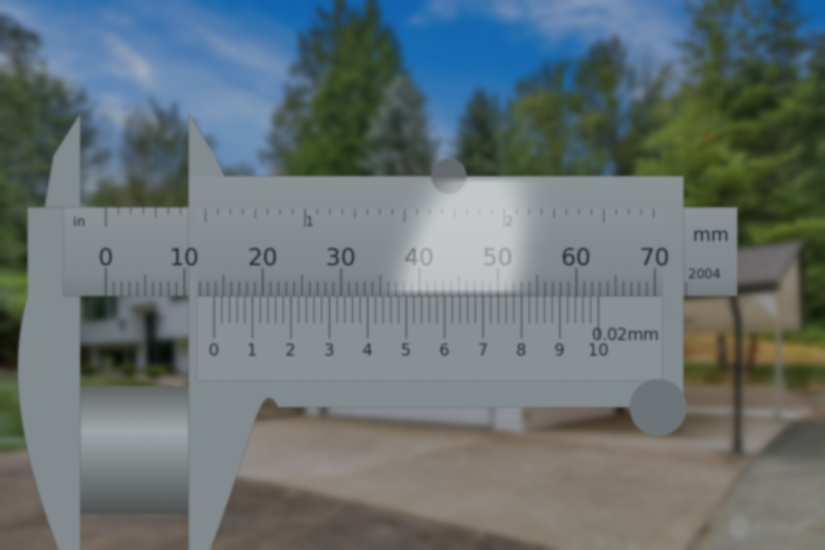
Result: 13.8 mm
